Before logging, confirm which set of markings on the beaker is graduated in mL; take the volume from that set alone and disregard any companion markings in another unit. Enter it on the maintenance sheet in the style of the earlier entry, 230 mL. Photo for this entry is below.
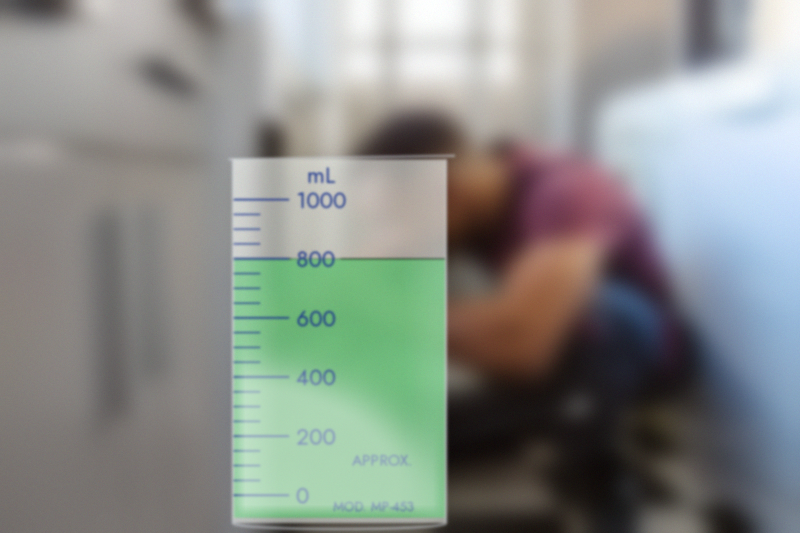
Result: 800 mL
